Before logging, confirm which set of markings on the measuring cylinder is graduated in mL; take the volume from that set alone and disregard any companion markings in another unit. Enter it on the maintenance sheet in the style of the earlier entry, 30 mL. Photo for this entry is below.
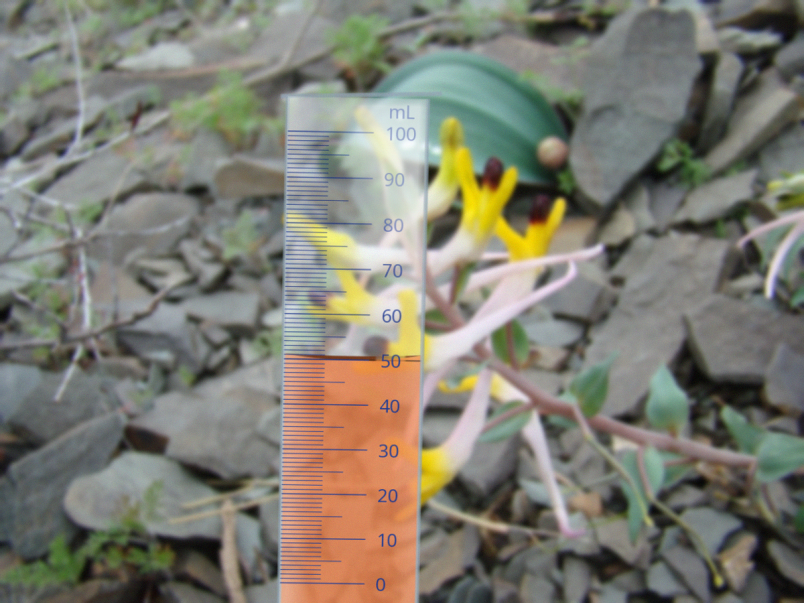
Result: 50 mL
